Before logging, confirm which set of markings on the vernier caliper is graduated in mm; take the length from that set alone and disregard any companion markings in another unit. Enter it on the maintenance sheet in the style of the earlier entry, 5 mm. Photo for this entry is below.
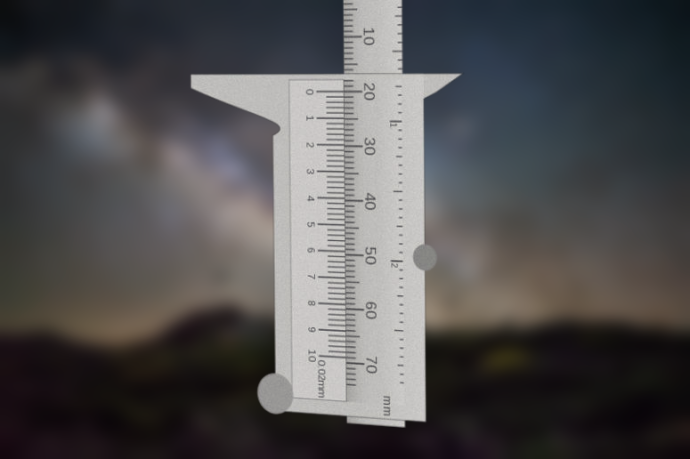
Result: 20.0 mm
